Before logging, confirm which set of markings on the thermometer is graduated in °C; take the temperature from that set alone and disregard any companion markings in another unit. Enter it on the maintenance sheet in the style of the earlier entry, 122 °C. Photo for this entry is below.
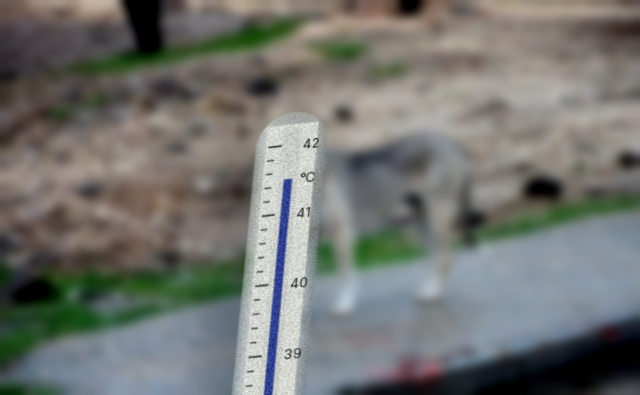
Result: 41.5 °C
